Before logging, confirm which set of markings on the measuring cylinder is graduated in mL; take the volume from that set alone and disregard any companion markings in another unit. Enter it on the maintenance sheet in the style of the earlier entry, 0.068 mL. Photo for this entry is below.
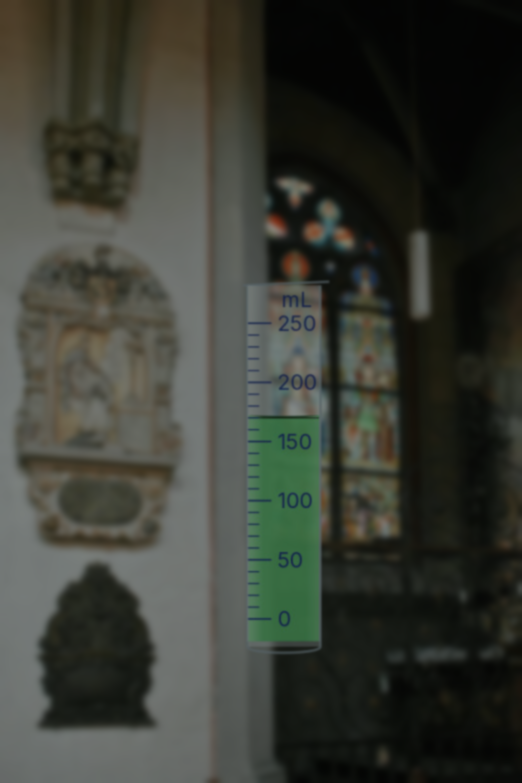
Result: 170 mL
